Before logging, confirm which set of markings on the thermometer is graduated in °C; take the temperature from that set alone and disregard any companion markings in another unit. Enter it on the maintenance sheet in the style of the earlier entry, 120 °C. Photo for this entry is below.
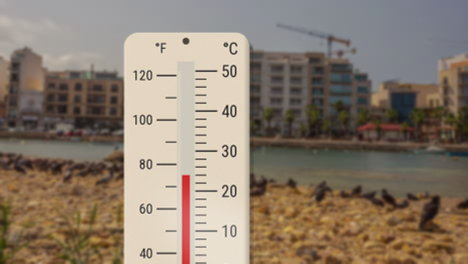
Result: 24 °C
